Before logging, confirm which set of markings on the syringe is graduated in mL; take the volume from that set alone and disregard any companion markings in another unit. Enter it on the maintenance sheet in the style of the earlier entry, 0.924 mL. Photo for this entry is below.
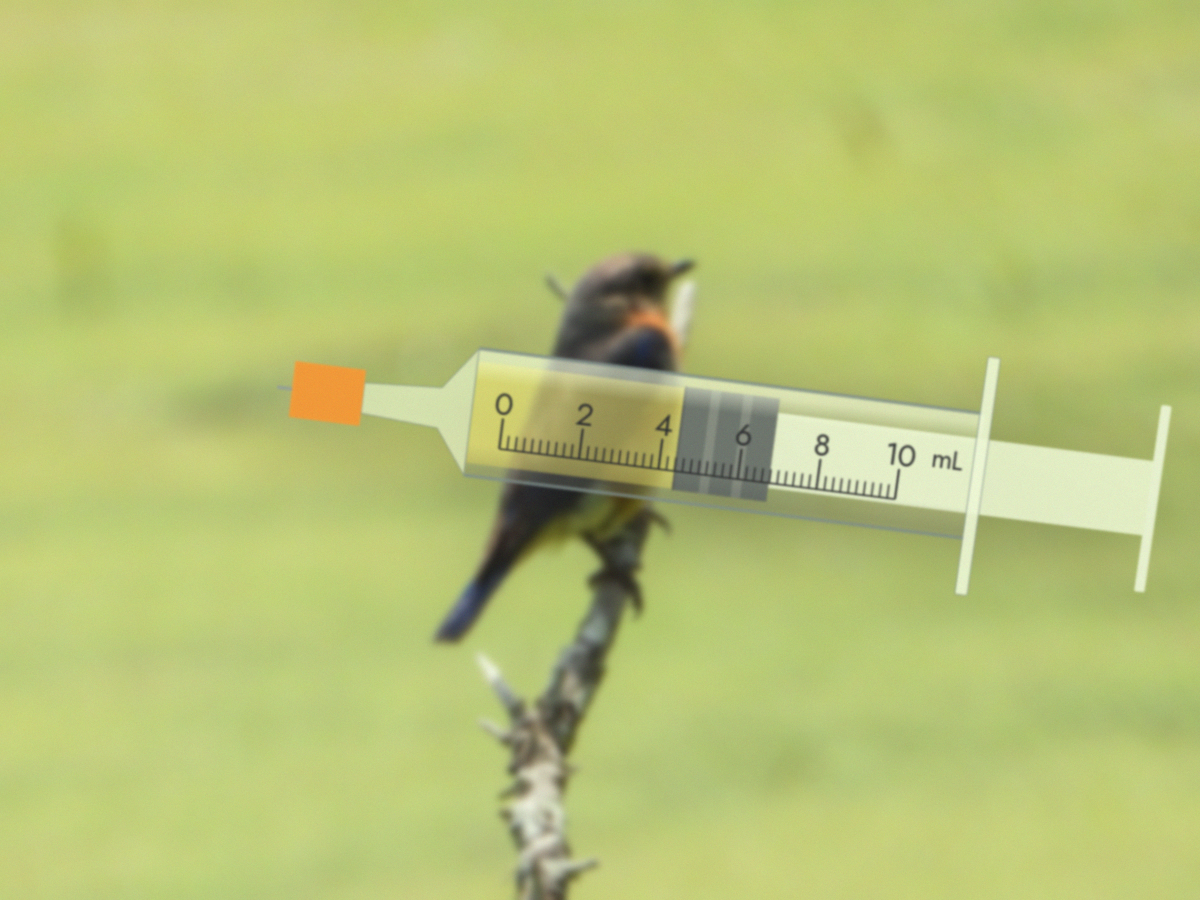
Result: 4.4 mL
